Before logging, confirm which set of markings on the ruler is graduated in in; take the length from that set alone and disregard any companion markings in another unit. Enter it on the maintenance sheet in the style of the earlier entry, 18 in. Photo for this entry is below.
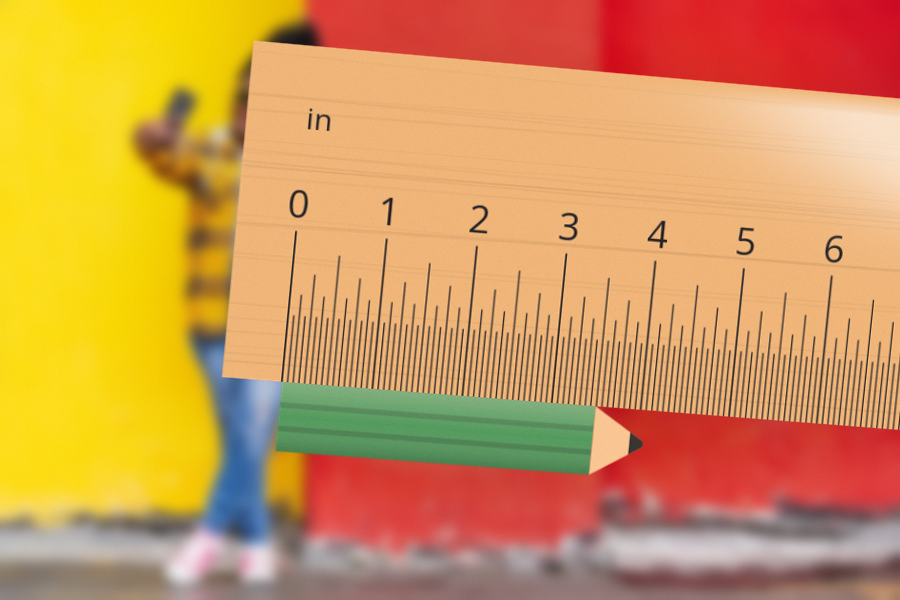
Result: 4.0625 in
